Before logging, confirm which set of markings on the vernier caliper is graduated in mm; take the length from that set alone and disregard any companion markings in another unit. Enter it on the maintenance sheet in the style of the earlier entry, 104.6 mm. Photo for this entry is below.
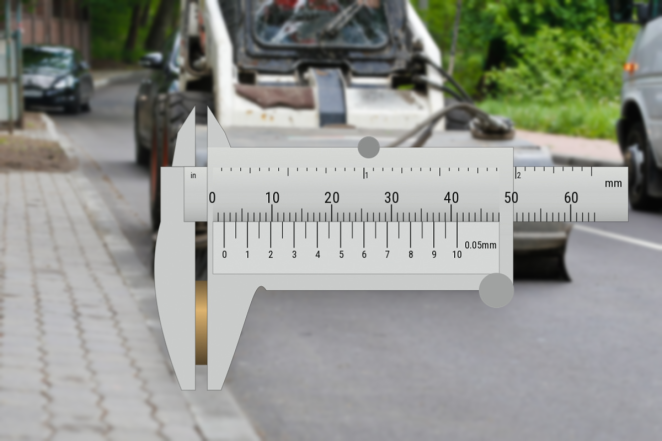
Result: 2.0 mm
